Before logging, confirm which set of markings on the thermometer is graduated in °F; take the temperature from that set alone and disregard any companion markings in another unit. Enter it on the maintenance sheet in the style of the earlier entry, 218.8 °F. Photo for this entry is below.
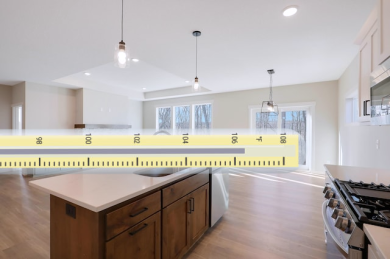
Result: 106.4 °F
